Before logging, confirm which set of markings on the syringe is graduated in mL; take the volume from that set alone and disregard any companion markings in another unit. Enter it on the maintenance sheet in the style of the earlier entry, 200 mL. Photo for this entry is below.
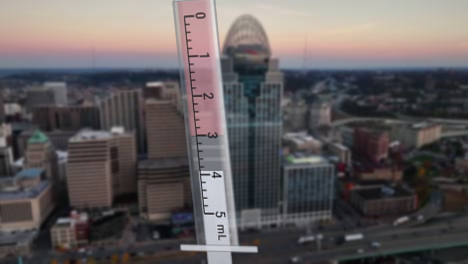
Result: 3 mL
